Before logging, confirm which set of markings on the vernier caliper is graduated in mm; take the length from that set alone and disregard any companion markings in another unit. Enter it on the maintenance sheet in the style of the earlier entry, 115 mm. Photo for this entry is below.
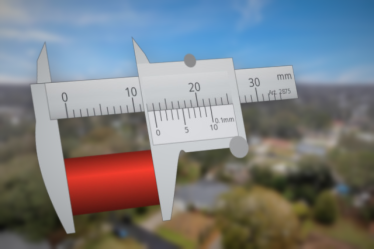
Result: 13.0 mm
